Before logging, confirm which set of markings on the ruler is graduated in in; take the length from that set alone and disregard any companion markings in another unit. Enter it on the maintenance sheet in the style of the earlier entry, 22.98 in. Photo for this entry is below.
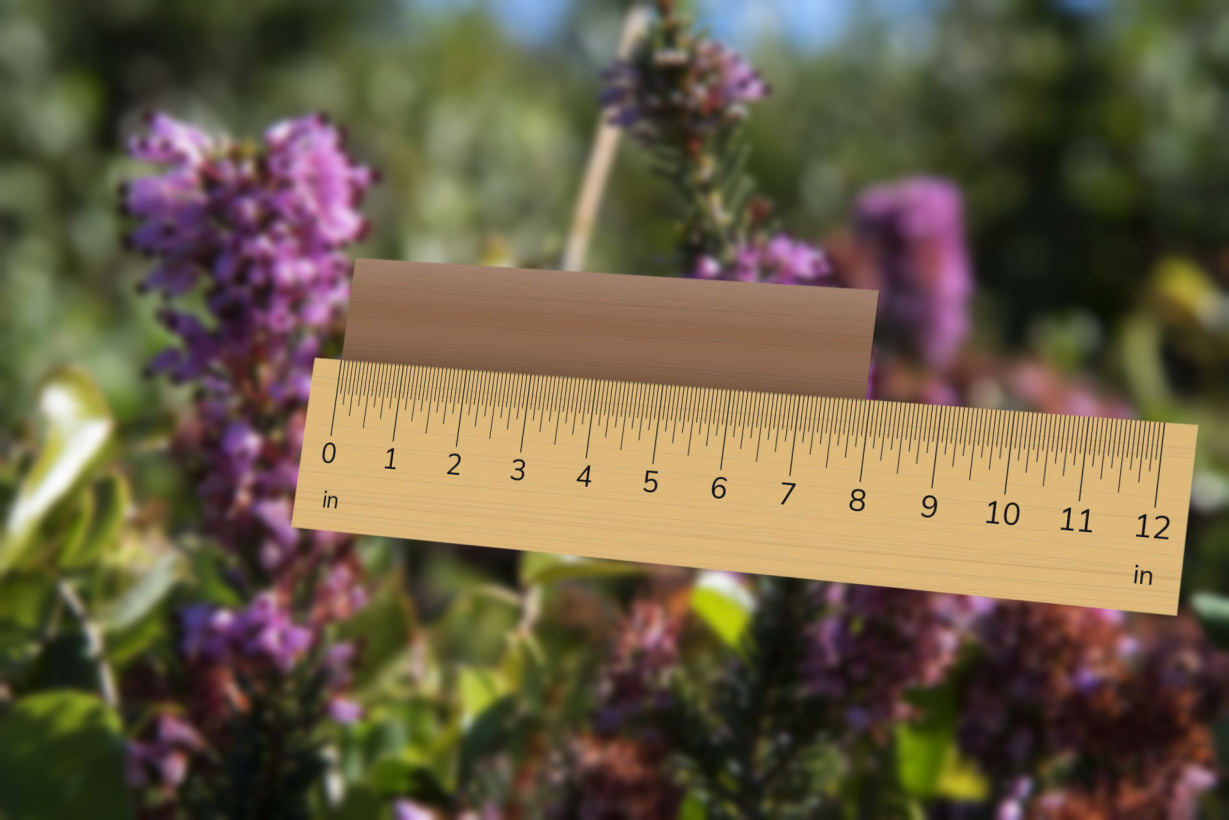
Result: 7.9375 in
